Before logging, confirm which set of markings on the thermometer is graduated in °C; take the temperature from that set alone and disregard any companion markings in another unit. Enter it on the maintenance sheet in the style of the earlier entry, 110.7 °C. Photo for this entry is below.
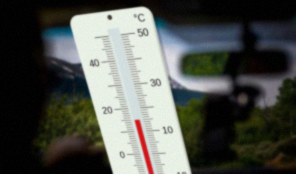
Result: 15 °C
